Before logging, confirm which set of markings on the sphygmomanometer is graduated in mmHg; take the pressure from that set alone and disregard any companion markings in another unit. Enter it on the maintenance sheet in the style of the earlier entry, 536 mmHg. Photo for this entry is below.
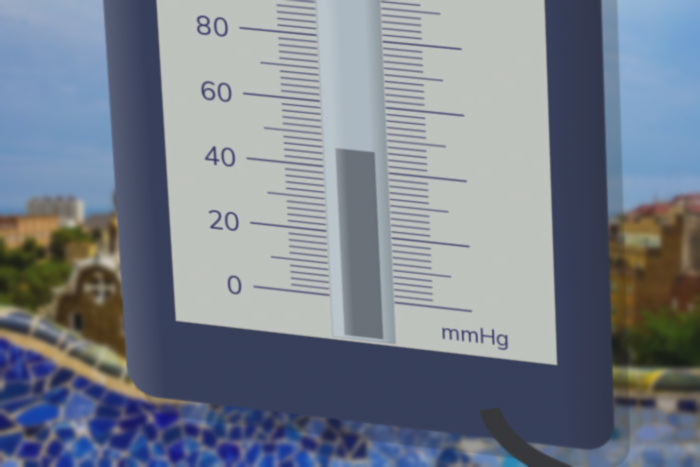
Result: 46 mmHg
